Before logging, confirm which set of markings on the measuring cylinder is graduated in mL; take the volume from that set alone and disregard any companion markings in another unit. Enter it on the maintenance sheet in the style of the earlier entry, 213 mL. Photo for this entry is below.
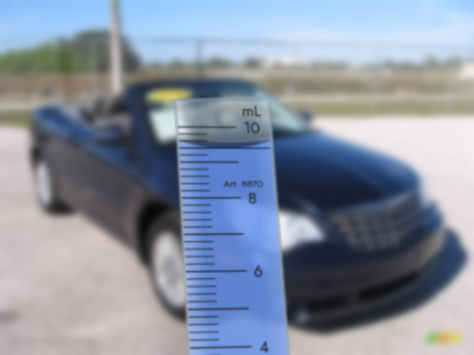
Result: 9.4 mL
